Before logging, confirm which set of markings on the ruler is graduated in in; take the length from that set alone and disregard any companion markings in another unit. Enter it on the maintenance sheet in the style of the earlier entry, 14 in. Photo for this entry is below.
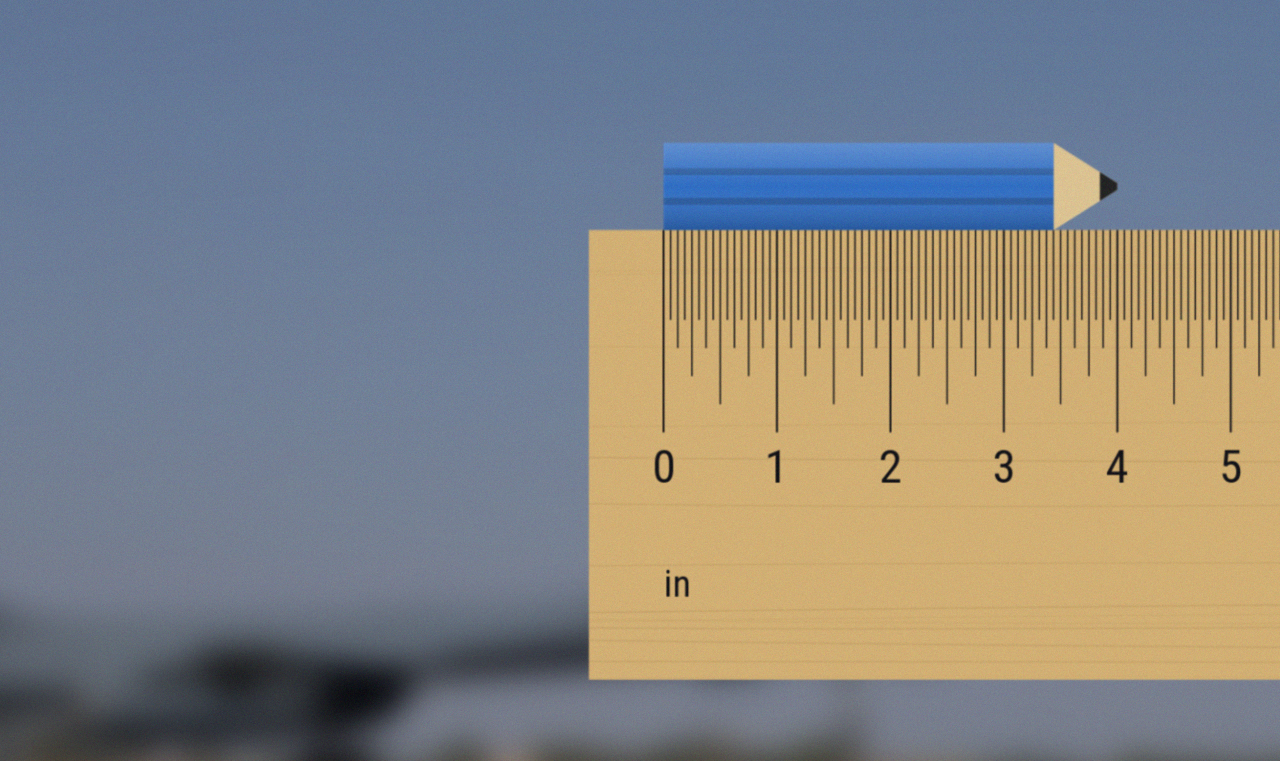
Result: 4 in
